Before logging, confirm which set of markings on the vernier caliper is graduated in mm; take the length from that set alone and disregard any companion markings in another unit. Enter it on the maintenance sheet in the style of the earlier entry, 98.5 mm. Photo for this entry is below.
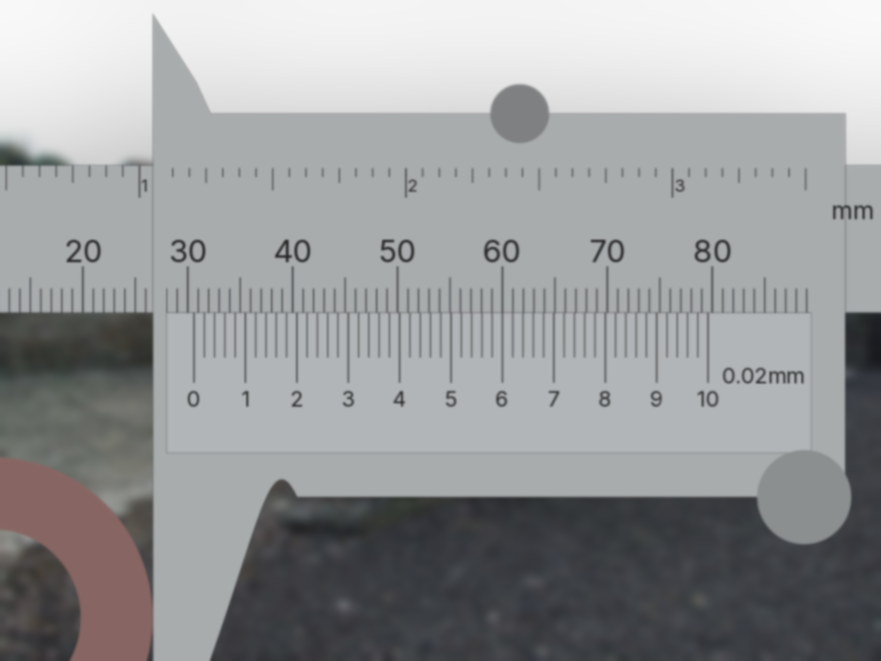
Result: 30.6 mm
